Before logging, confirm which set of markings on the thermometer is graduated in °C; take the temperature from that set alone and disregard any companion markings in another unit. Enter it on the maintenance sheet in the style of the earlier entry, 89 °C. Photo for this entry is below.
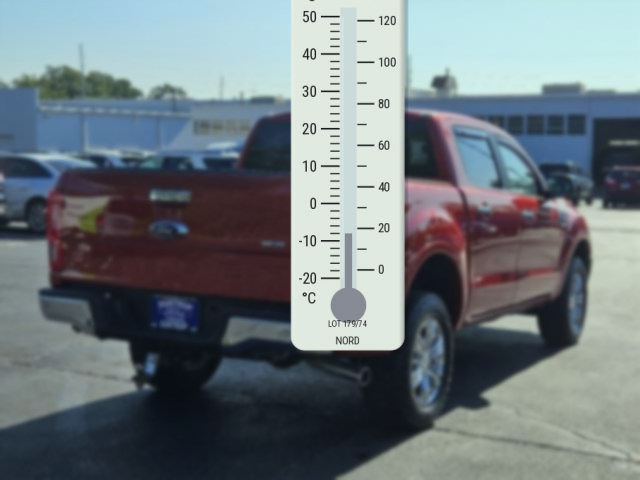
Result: -8 °C
